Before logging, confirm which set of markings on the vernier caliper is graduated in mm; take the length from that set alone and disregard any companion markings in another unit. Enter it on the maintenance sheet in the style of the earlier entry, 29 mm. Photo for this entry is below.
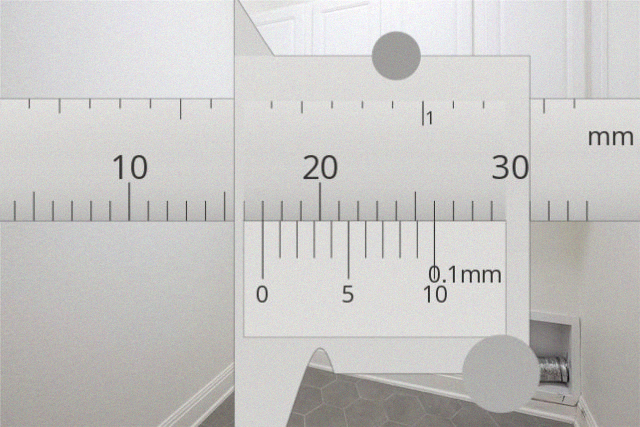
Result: 17.0 mm
